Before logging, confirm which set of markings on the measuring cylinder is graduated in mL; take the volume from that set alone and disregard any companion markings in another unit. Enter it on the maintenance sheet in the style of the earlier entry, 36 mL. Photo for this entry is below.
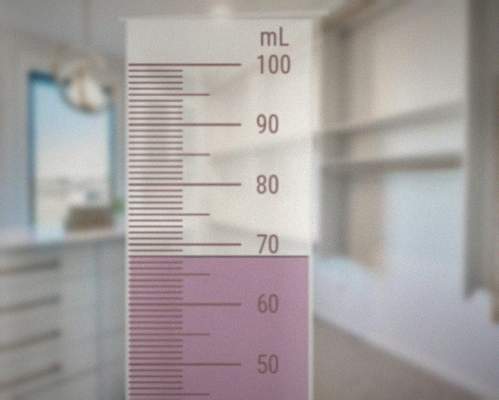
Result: 68 mL
